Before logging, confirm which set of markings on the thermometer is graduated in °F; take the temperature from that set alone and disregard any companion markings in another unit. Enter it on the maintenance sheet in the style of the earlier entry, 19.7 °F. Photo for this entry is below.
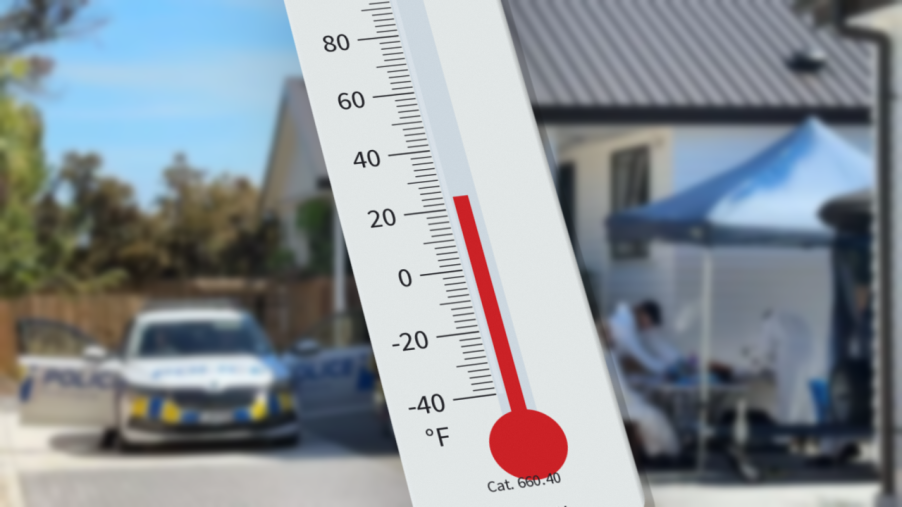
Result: 24 °F
